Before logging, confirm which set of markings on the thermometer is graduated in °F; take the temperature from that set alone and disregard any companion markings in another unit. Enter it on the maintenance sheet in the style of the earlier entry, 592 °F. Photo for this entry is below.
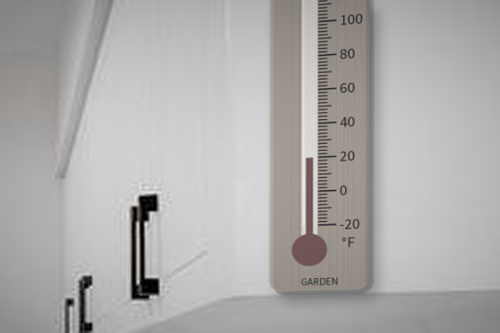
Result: 20 °F
